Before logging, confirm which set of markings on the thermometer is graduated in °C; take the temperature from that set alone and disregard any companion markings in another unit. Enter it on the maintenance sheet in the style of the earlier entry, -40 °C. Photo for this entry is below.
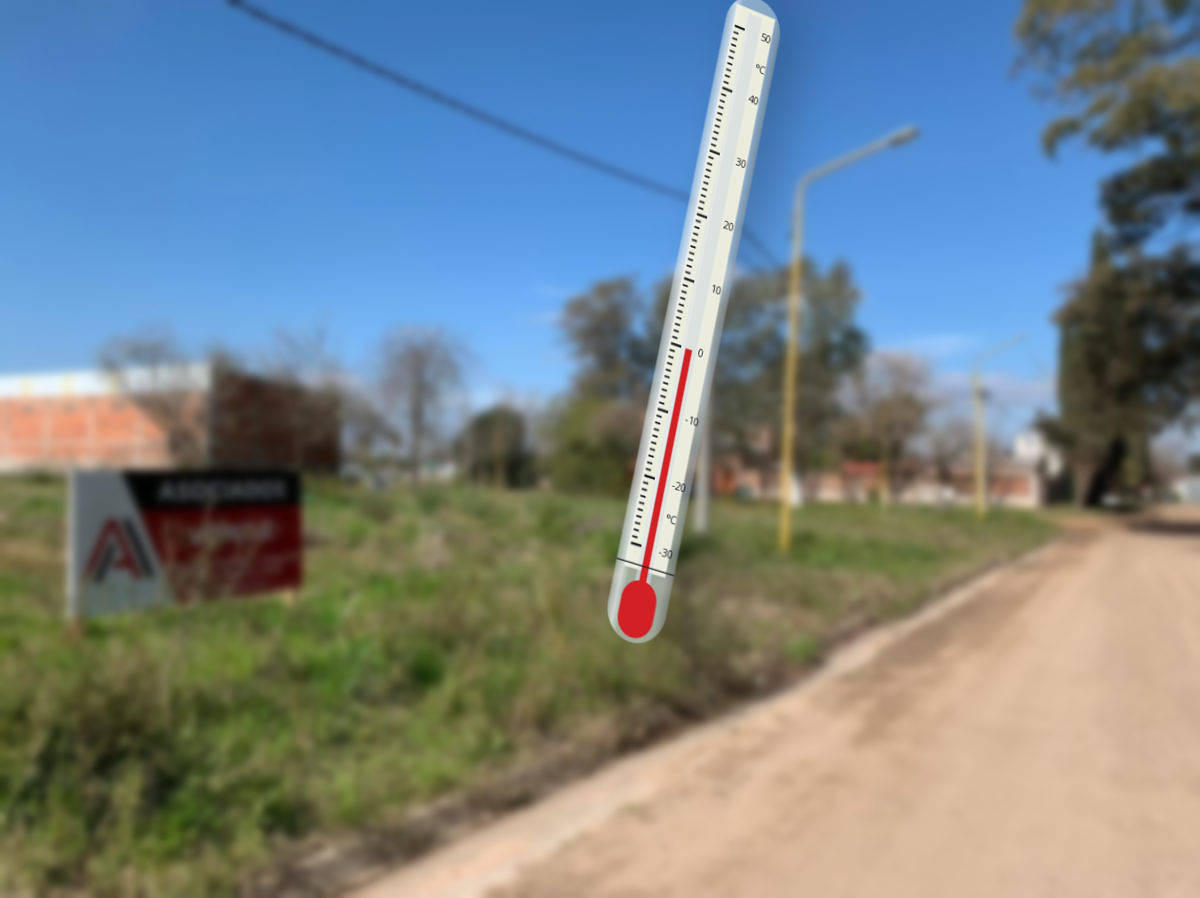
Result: 0 °C
